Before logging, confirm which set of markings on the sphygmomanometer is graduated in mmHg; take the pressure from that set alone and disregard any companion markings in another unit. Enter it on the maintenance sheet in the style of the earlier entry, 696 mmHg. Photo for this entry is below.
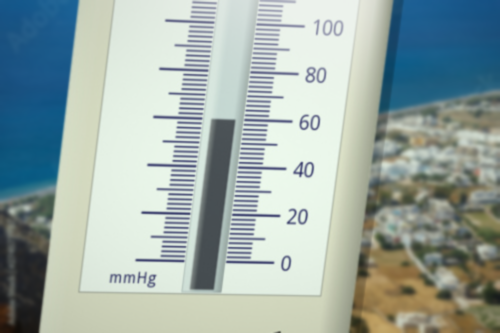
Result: 60 mmHg
